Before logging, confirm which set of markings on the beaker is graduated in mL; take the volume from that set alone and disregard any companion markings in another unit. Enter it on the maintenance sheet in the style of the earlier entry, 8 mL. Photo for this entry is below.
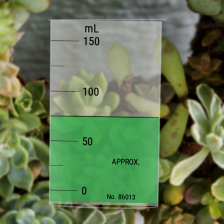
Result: 75 mL
